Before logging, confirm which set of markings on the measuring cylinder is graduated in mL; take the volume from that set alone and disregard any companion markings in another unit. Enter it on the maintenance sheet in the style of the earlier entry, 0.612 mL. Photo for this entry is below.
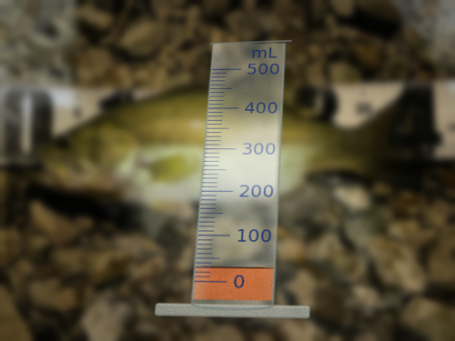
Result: 30 mL
